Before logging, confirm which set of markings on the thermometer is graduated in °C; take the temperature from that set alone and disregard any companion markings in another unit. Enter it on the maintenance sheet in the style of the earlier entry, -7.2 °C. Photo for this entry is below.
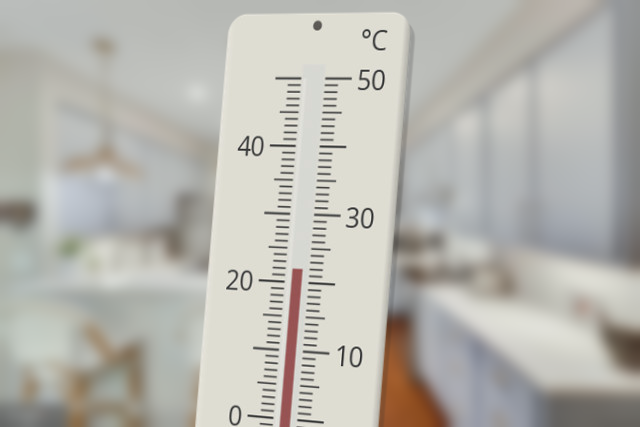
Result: 22 °C
